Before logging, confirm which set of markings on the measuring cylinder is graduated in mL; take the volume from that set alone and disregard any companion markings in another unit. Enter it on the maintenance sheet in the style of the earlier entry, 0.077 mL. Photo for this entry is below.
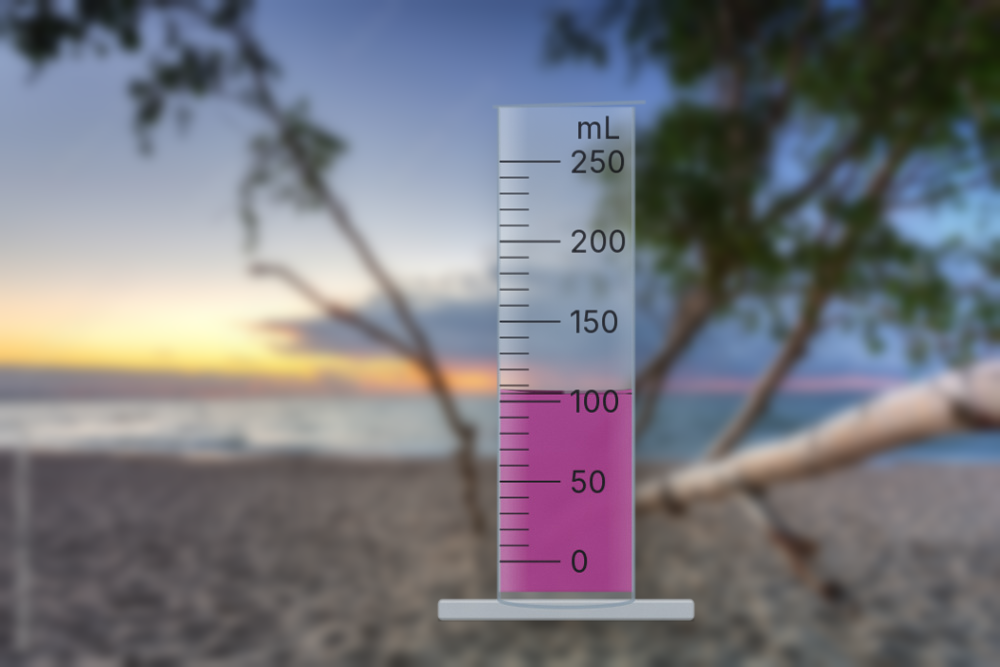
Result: 105 mL
